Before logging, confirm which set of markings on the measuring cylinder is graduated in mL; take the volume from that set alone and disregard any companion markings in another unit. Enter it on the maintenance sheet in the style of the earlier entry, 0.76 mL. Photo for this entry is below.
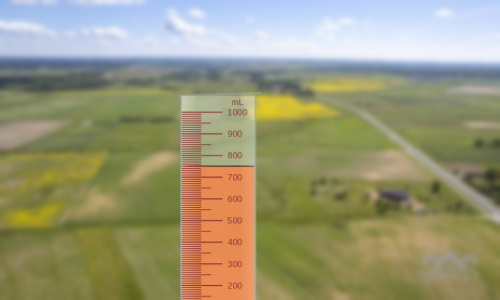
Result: 750 mL
